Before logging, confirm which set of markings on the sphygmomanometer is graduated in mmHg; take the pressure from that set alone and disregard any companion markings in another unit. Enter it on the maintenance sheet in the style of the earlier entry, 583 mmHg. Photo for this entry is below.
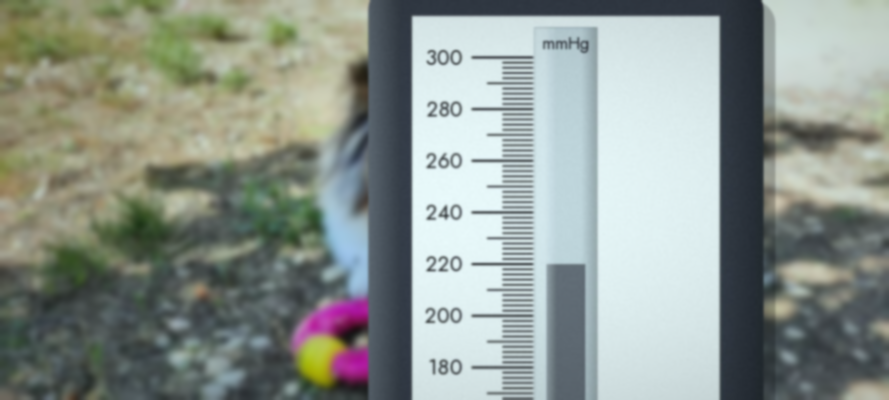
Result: 220 mmHg
